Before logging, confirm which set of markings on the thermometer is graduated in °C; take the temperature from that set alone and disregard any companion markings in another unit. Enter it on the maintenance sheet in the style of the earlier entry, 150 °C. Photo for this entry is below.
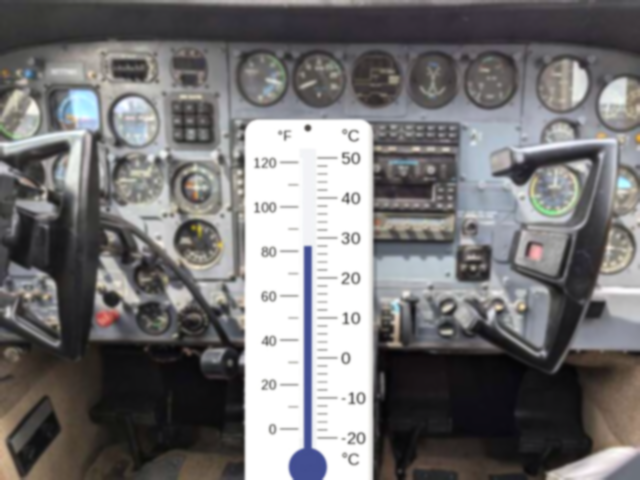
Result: 28 °C
